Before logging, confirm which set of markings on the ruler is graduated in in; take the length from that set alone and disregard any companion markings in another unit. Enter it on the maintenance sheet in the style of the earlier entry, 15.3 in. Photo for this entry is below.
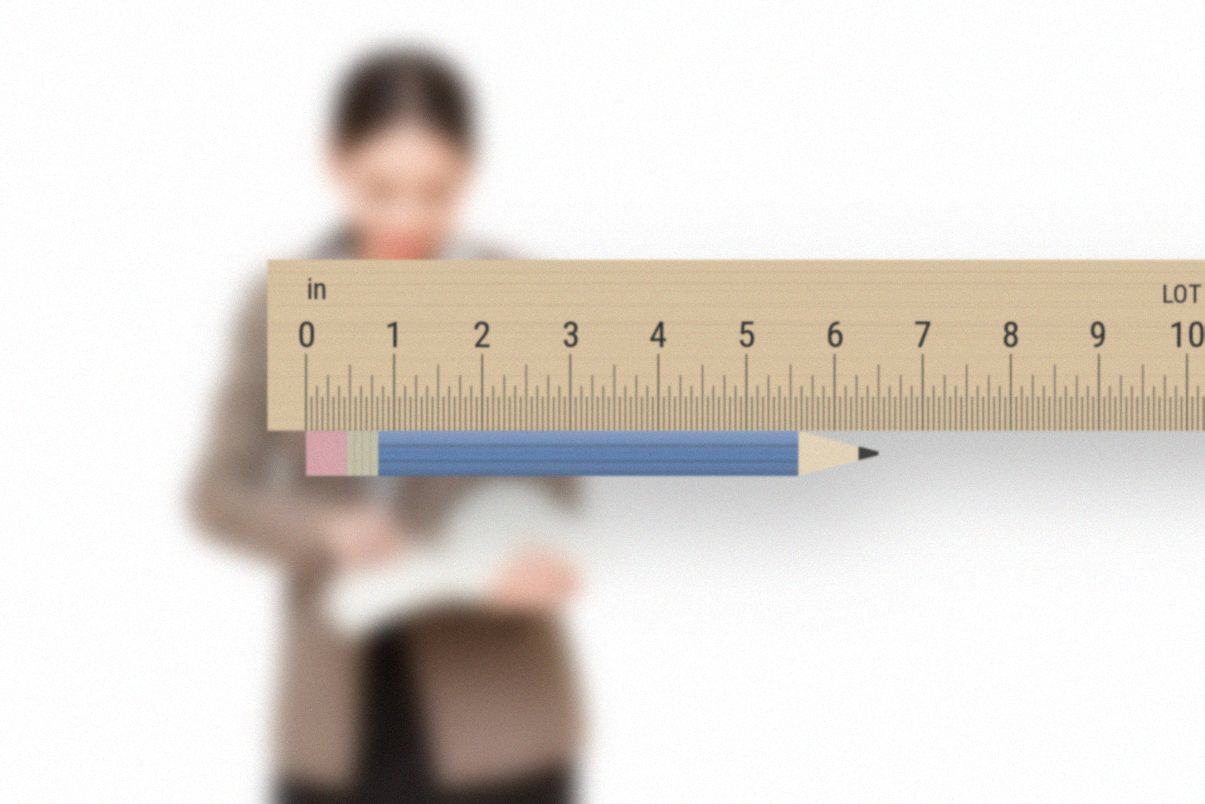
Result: 6.5 in
